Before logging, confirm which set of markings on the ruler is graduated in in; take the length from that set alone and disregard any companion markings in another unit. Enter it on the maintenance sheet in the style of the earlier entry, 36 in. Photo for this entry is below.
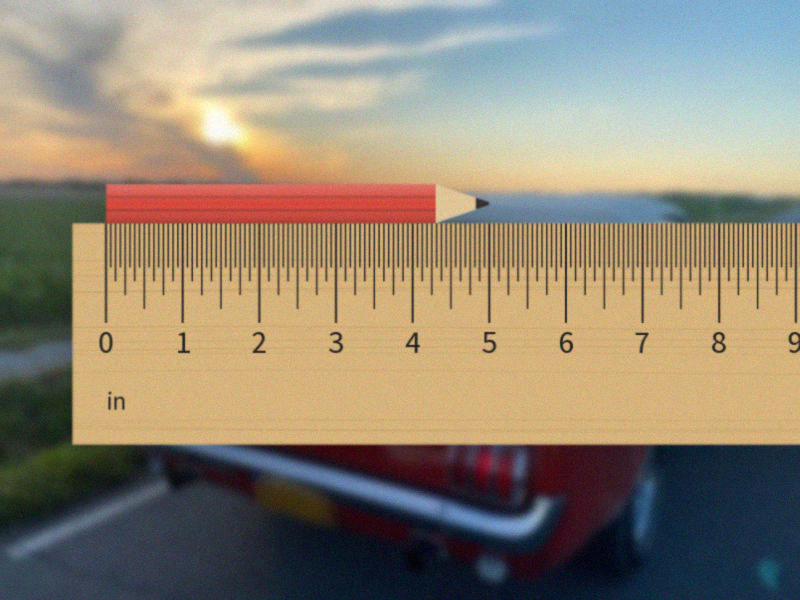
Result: 5 in
